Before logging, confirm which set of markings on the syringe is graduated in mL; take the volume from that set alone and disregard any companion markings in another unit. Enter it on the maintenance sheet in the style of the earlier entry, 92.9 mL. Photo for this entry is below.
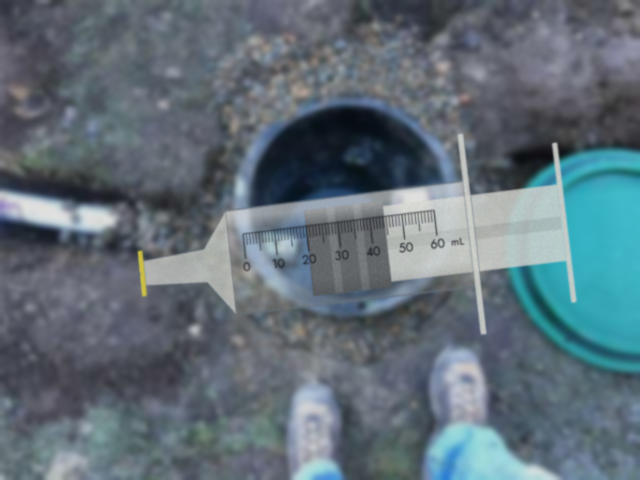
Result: 20 mL
